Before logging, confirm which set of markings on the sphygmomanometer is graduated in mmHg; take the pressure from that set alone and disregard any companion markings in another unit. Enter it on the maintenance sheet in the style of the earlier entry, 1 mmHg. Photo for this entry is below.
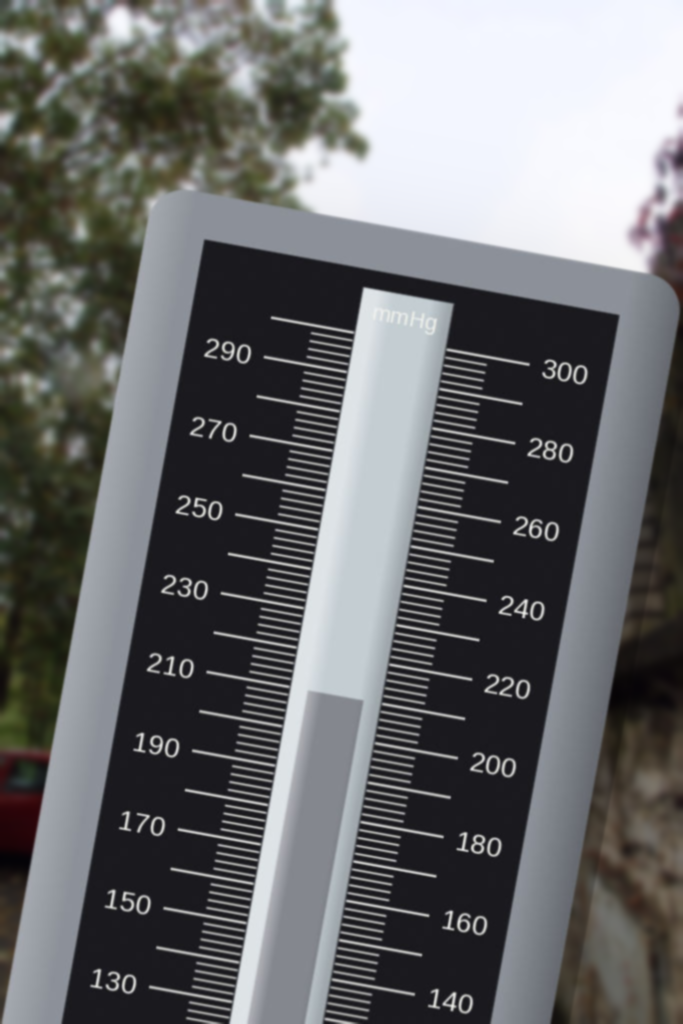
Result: 210 mmHg
